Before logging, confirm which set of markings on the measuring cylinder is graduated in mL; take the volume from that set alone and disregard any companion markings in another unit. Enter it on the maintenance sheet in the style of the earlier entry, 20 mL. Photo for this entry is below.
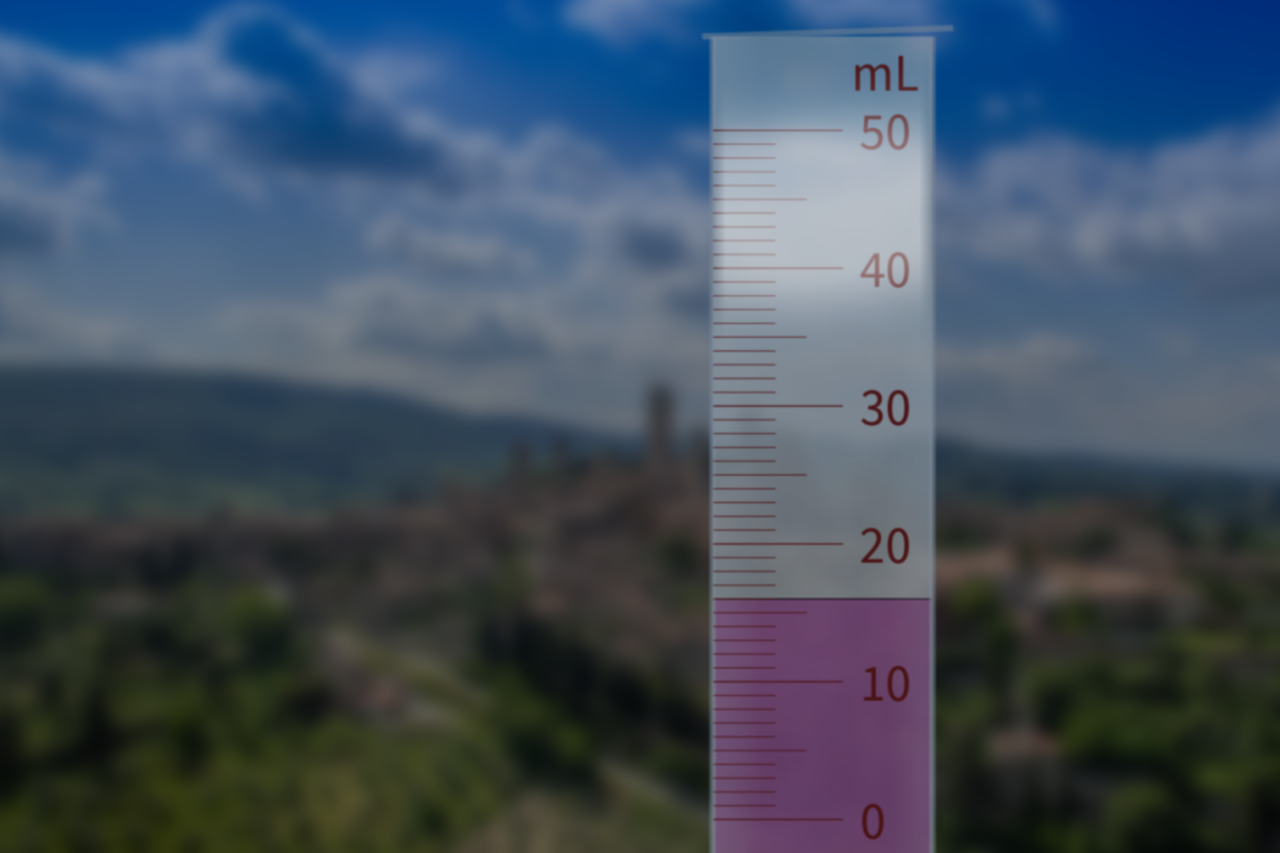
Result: 16 mL
